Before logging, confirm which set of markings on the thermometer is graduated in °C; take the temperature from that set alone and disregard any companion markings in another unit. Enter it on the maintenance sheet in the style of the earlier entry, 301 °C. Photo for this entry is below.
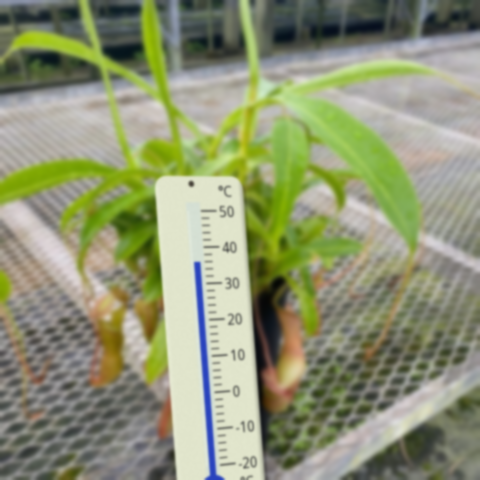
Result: 36 °C
